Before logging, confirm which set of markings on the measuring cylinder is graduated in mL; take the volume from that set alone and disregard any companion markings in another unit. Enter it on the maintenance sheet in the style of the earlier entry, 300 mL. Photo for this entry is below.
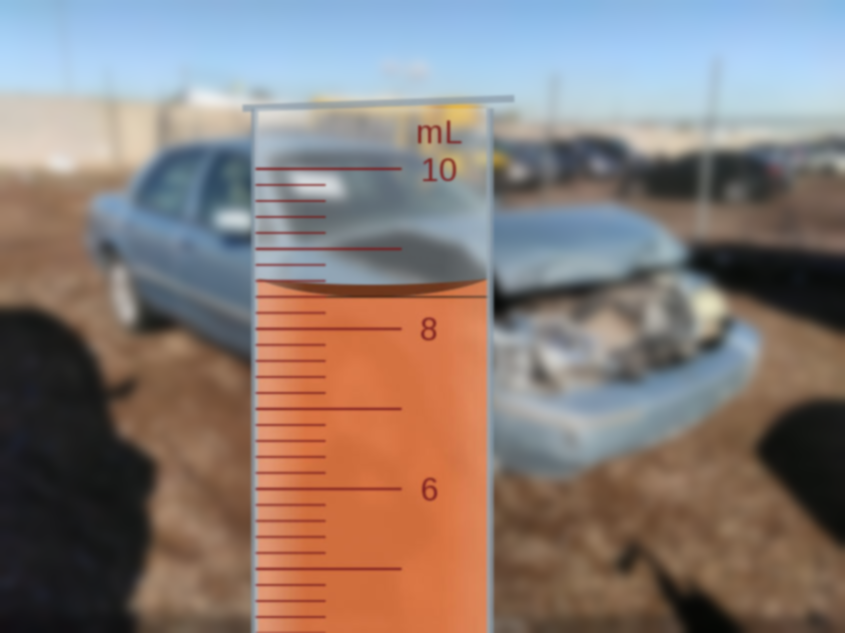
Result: 8.4 mL
